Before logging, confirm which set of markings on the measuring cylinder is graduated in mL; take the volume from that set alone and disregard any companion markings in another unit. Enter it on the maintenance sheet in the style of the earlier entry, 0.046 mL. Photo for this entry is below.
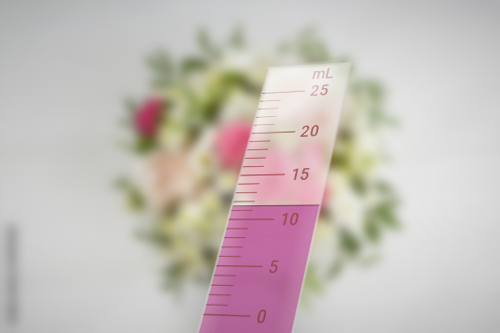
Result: 11.5 mL
